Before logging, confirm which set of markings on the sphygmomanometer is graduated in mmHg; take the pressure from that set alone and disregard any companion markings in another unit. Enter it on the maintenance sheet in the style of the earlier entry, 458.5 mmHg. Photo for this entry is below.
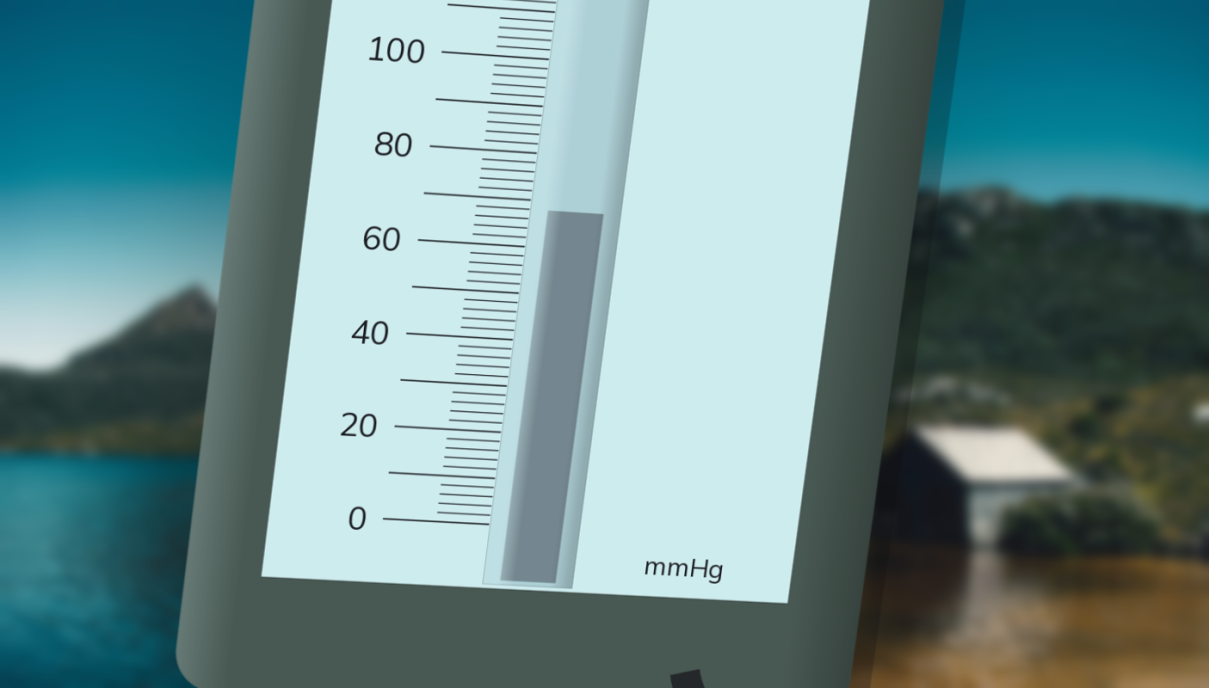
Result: 68 mmHg
